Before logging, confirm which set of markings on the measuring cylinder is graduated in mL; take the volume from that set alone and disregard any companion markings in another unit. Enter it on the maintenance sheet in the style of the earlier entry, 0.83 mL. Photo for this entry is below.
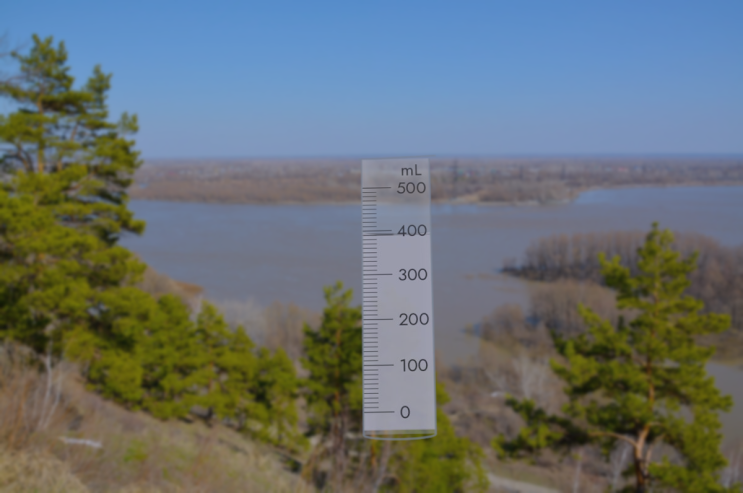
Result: 390 mL
